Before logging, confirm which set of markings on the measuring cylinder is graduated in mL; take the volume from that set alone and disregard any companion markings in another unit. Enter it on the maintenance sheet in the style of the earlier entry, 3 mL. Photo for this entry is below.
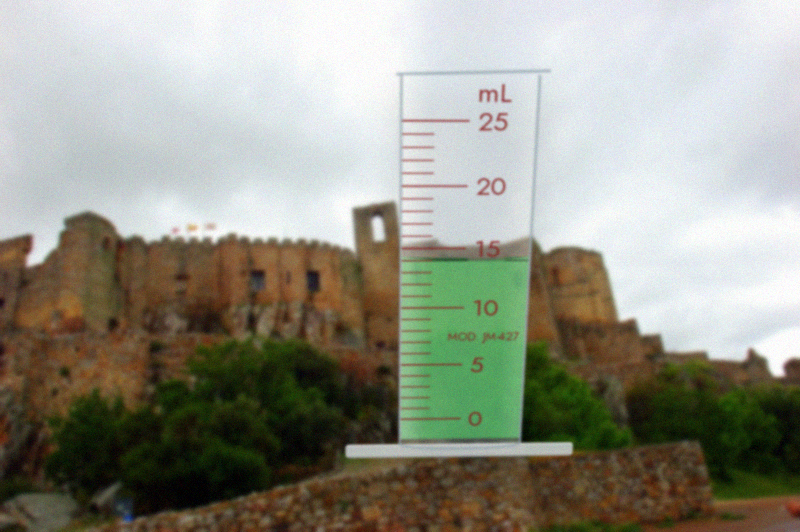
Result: 14 mL
